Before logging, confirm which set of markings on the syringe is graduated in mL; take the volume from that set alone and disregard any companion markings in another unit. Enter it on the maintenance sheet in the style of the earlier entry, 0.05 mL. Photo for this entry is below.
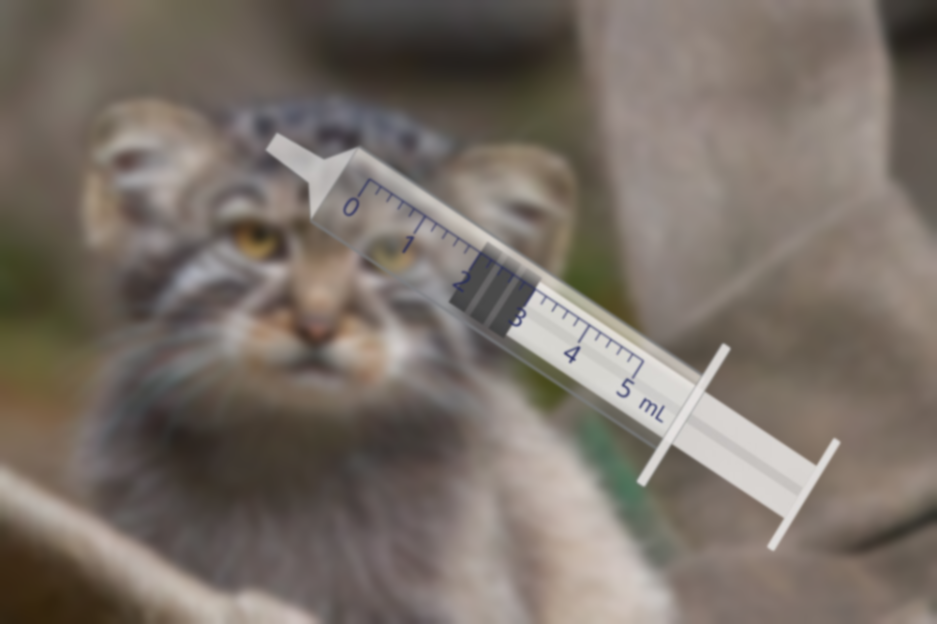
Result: 2 mL
